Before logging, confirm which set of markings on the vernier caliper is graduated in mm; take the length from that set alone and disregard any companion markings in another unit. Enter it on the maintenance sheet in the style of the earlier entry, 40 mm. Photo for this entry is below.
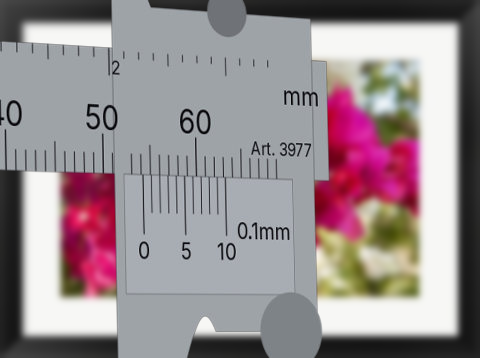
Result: 54.2 mm
